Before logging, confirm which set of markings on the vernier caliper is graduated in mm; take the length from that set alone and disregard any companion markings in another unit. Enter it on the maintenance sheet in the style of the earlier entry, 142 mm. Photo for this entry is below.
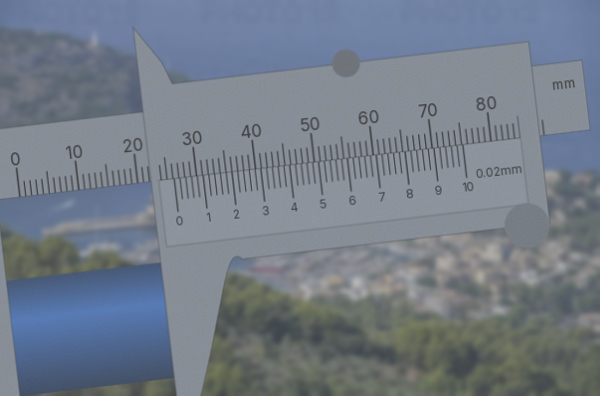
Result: 26.2 mm
